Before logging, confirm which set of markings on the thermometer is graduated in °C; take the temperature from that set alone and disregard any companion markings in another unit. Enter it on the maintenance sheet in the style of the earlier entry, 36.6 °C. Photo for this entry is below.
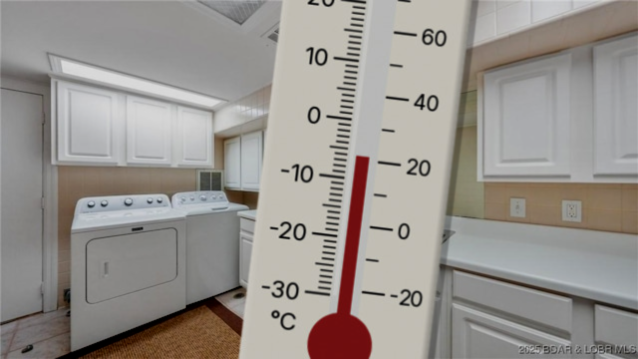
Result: -6 °C
